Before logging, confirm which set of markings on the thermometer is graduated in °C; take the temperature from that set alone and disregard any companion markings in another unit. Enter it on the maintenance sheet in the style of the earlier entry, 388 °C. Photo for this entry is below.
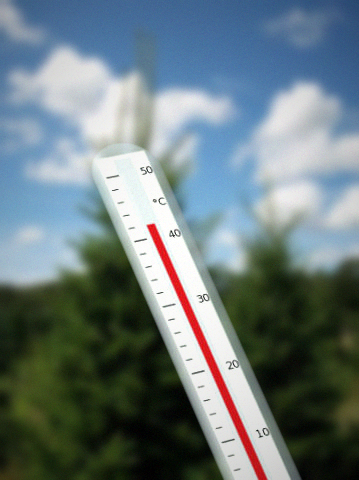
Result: 42 °C
